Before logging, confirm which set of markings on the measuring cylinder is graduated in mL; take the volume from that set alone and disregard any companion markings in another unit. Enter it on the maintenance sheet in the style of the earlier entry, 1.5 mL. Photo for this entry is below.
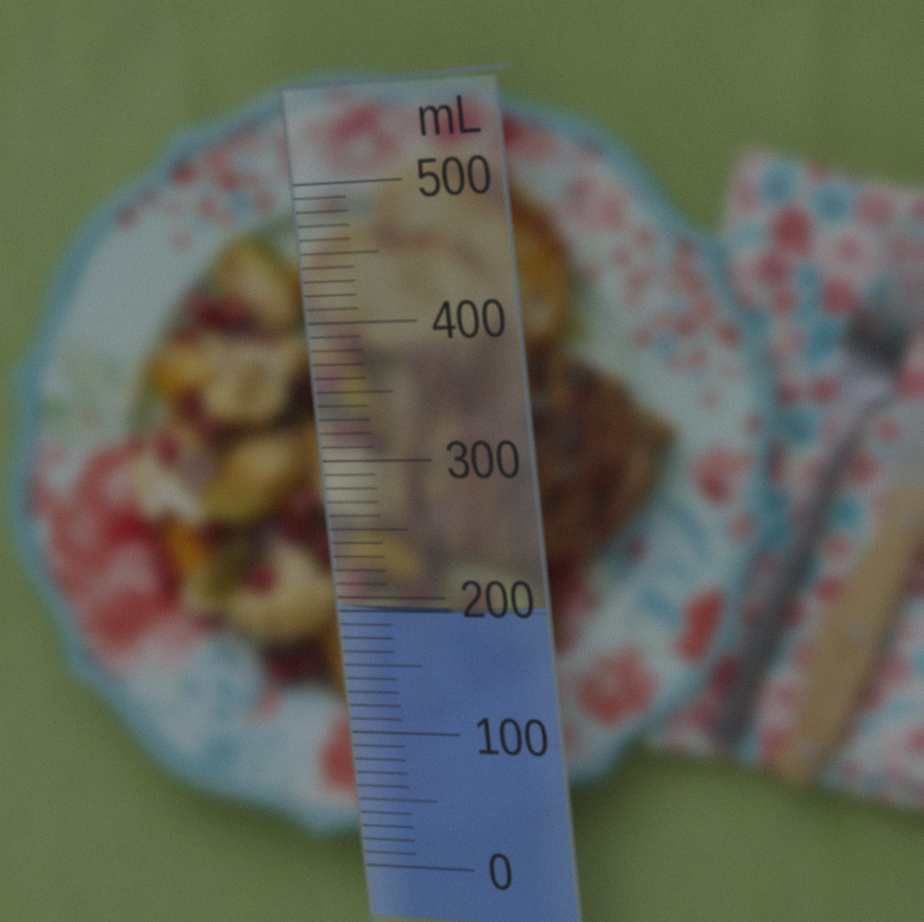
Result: 190 mL
